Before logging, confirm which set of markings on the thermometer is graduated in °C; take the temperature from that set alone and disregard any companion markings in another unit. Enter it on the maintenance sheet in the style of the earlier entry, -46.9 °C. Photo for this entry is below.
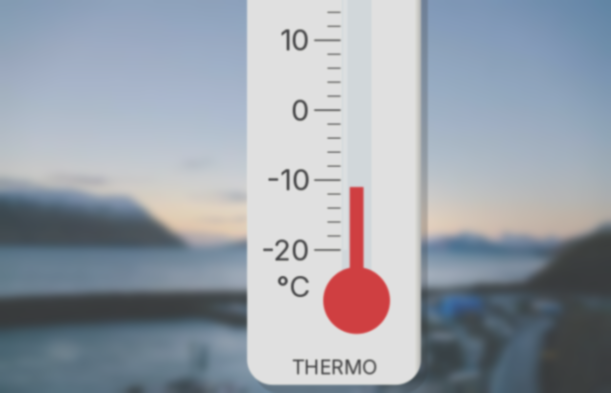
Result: -11 °C
